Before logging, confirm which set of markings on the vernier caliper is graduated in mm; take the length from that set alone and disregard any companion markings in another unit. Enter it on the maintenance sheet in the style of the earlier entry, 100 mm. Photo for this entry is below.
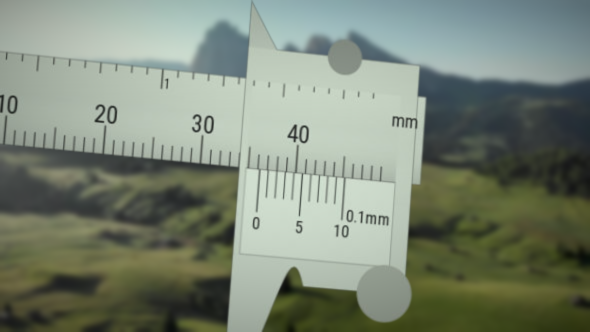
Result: 36.2 mm
